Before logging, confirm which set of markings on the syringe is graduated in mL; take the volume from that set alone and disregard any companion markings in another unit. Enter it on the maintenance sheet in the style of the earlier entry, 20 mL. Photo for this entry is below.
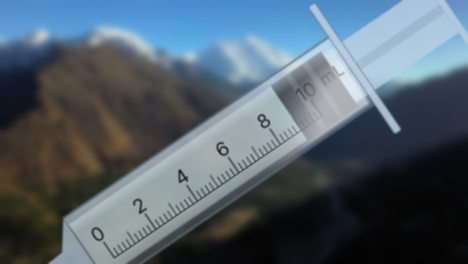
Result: 9 mL
